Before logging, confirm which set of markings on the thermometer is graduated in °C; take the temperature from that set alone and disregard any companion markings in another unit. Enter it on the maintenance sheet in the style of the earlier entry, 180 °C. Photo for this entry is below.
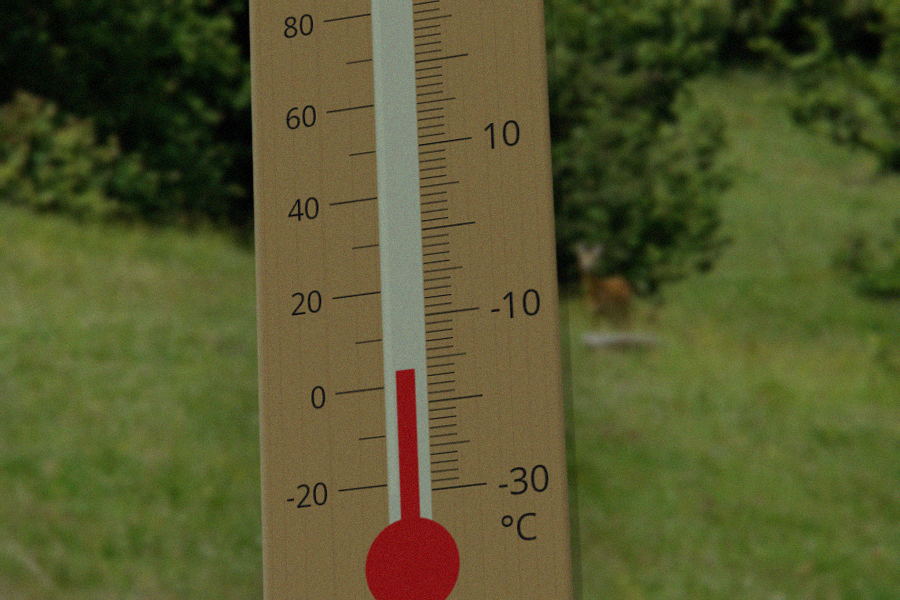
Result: -16 °C
